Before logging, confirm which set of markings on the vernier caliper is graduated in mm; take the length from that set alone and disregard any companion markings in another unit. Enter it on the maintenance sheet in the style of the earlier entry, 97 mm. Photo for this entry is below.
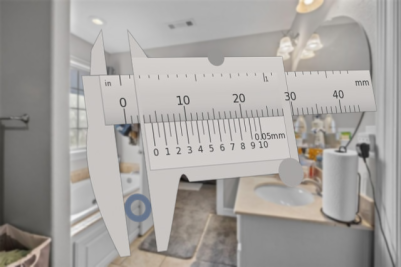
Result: 4.2 mm
